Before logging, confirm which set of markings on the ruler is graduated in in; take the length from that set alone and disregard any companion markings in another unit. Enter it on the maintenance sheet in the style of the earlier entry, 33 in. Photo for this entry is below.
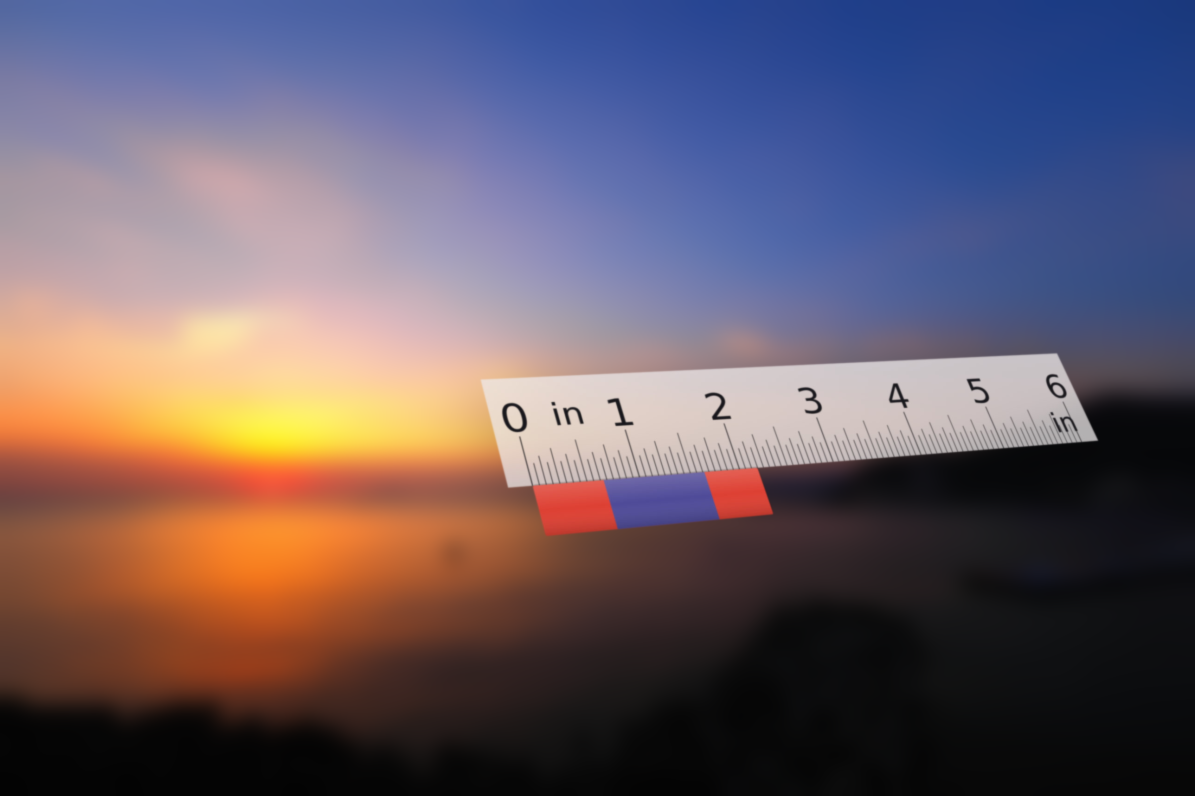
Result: 2.1875 in
